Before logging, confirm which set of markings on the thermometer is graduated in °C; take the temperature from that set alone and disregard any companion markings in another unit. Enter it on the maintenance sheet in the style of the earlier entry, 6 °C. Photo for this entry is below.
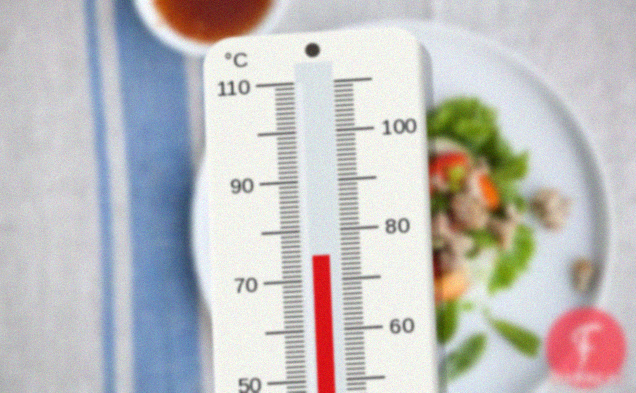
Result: 75 °C
